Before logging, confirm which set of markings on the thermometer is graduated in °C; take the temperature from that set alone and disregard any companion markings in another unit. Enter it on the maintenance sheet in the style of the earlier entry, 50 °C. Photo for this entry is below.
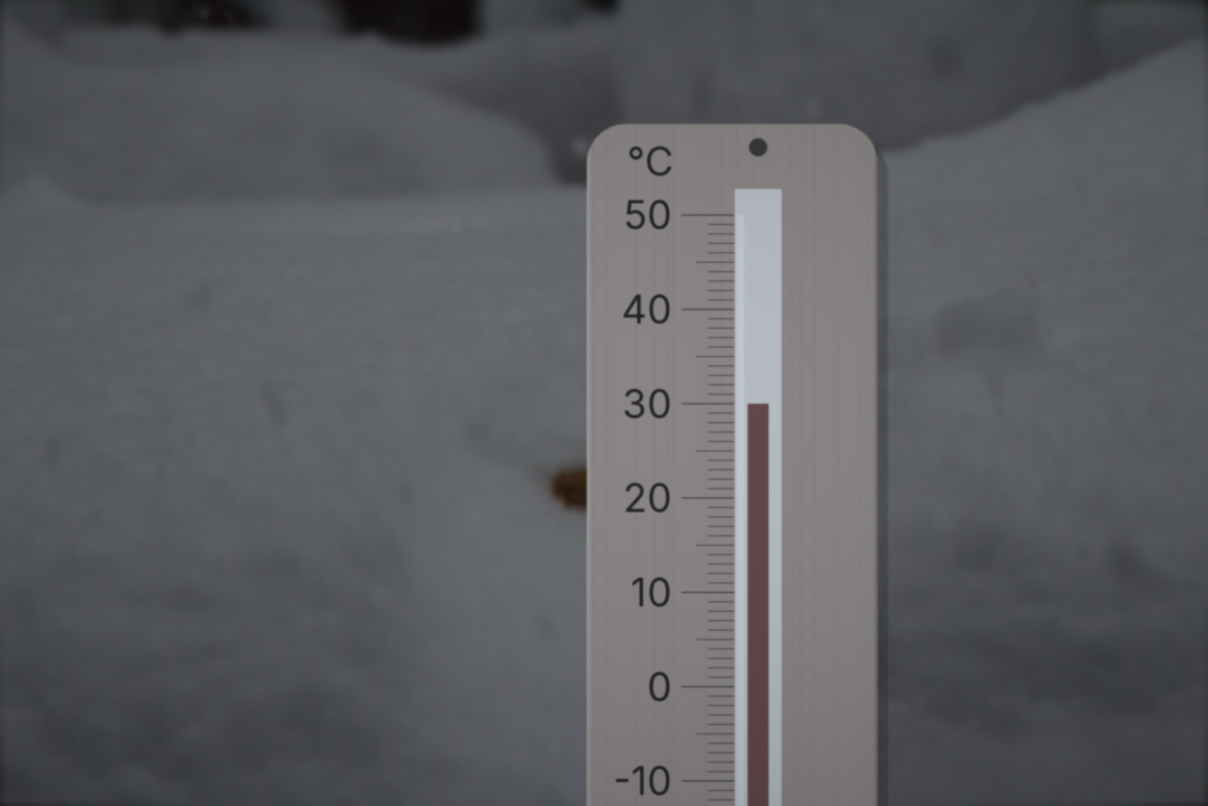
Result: 30 °C
